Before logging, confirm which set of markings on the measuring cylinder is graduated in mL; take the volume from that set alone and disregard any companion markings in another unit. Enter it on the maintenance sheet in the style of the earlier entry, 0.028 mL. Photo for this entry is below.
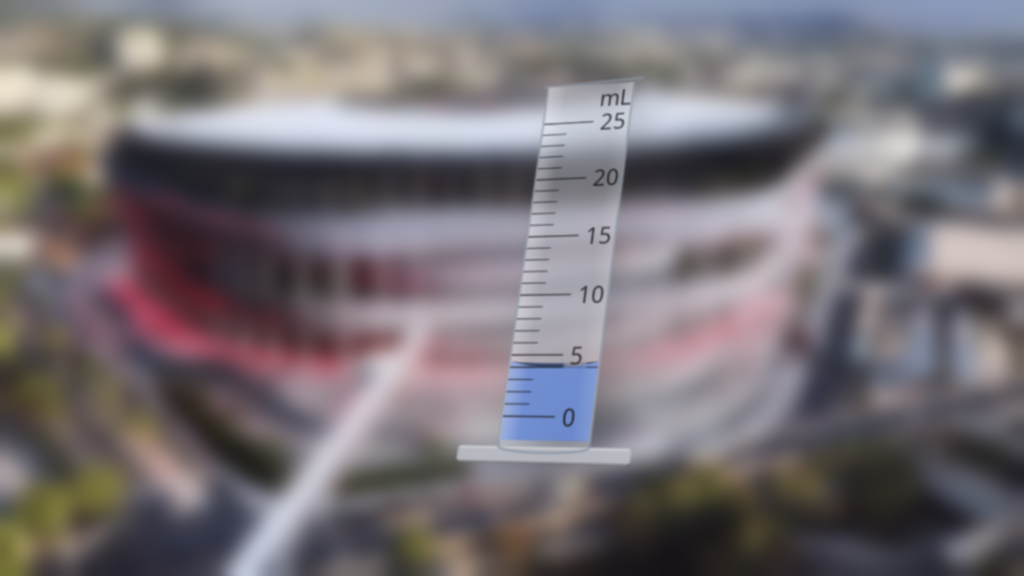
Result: 4 mL
